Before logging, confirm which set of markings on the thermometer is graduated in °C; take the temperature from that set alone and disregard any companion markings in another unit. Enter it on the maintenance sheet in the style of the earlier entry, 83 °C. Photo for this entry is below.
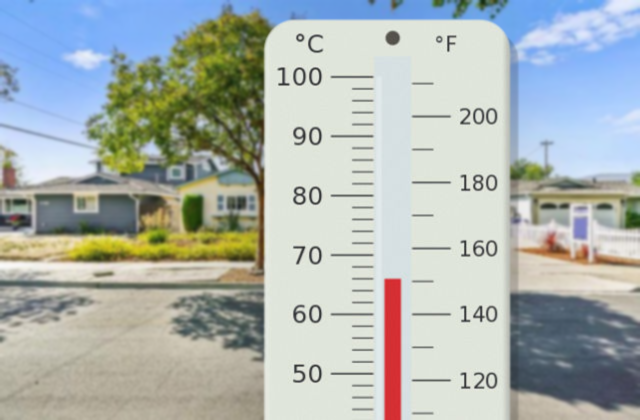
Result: 66 °C
